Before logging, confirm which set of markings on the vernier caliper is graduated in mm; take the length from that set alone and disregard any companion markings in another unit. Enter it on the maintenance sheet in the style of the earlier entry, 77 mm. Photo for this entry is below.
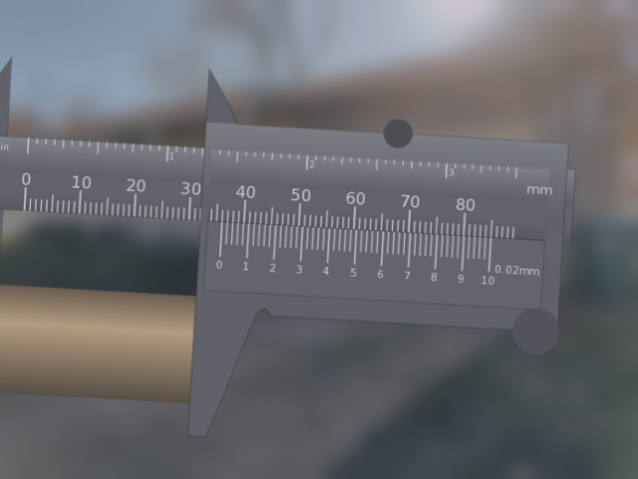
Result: 36.0 mm
